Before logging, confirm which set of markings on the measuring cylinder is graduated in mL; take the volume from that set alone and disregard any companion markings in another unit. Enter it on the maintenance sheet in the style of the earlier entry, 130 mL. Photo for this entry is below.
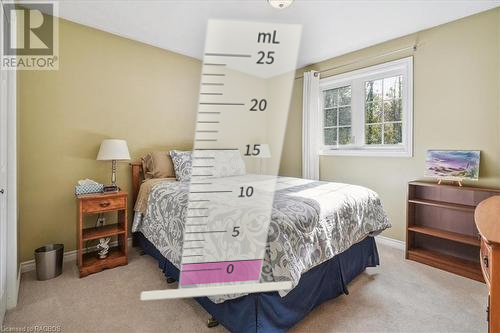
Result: 1 mL
